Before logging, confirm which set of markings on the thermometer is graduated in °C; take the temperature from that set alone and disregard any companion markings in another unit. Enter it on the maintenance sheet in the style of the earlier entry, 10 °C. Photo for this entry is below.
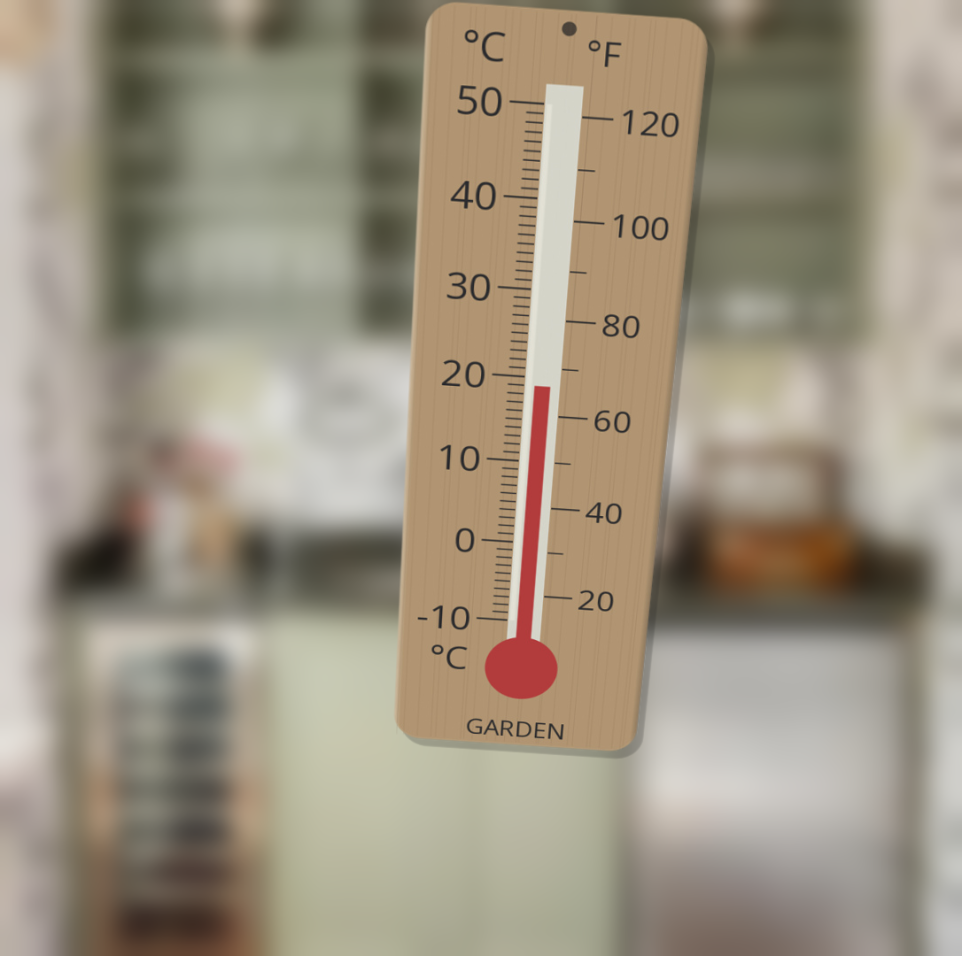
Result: 19 °C
